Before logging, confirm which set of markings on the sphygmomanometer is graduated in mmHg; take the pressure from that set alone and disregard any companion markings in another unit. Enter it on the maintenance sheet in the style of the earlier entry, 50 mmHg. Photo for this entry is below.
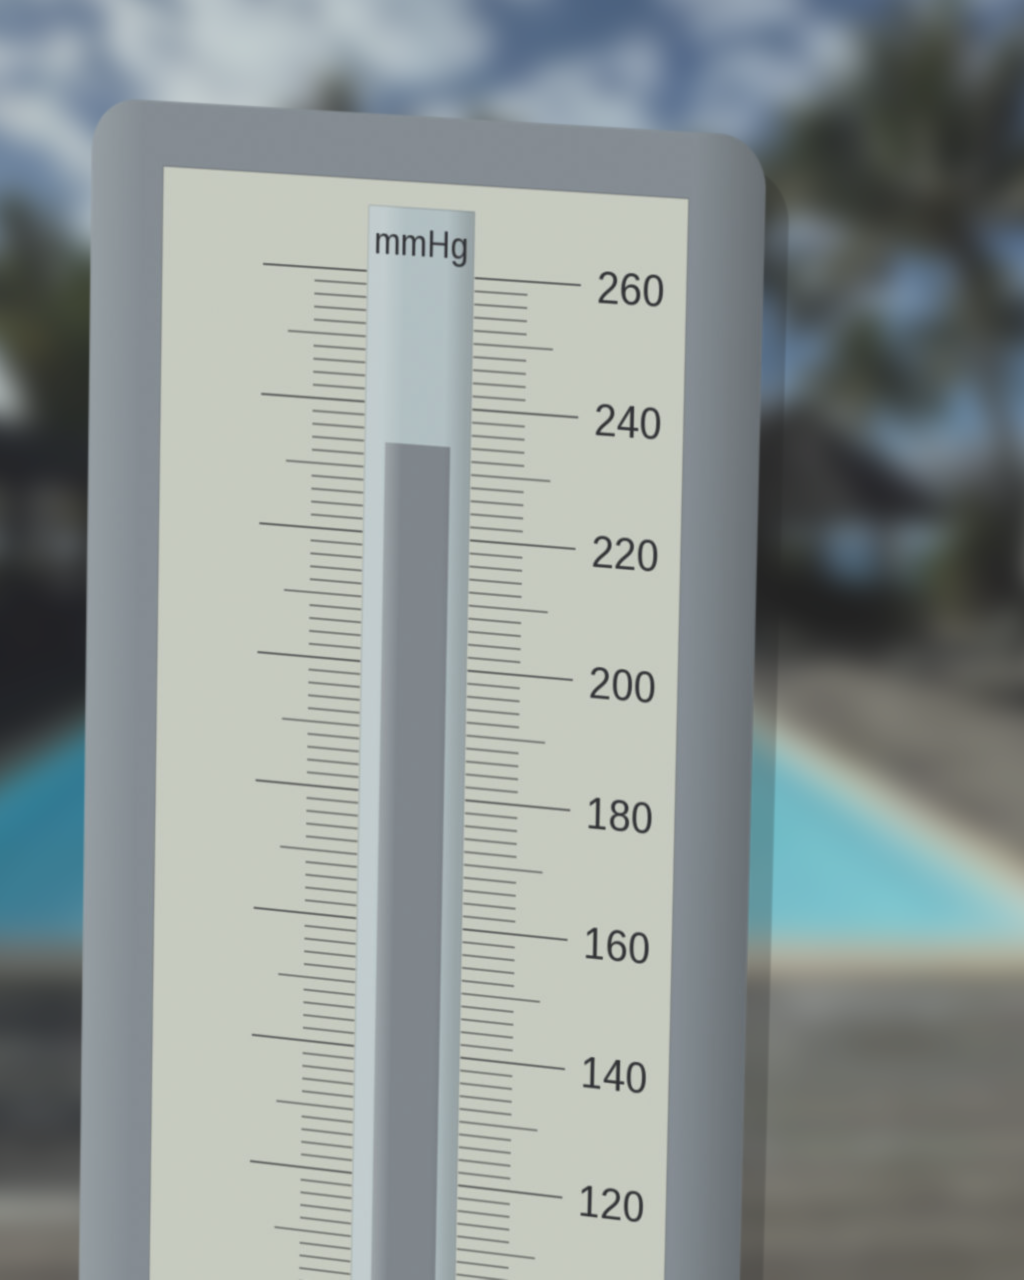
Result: 234 mmHg
